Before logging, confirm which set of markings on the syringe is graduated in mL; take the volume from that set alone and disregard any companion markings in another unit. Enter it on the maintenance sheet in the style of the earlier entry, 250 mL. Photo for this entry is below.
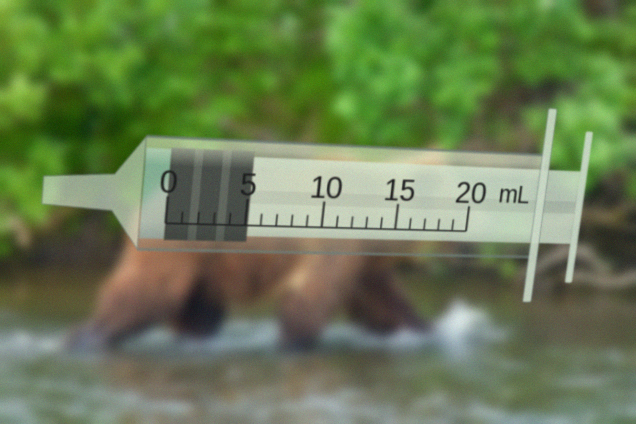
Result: 0 mL
